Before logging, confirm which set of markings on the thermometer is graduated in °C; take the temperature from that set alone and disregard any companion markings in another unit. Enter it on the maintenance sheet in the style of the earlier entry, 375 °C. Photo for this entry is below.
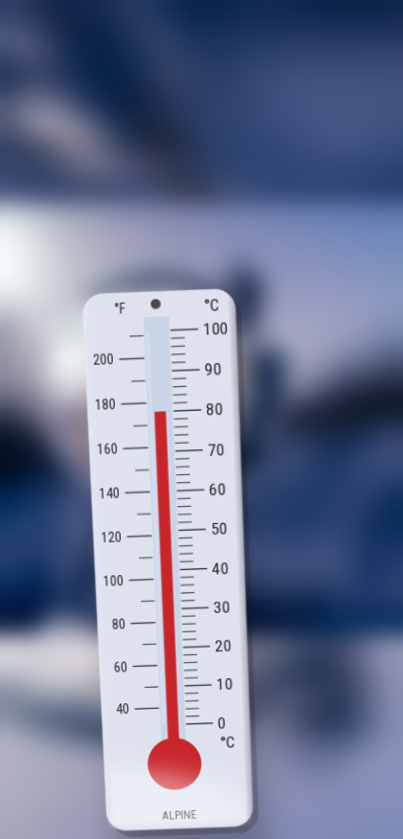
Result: 80 °C
